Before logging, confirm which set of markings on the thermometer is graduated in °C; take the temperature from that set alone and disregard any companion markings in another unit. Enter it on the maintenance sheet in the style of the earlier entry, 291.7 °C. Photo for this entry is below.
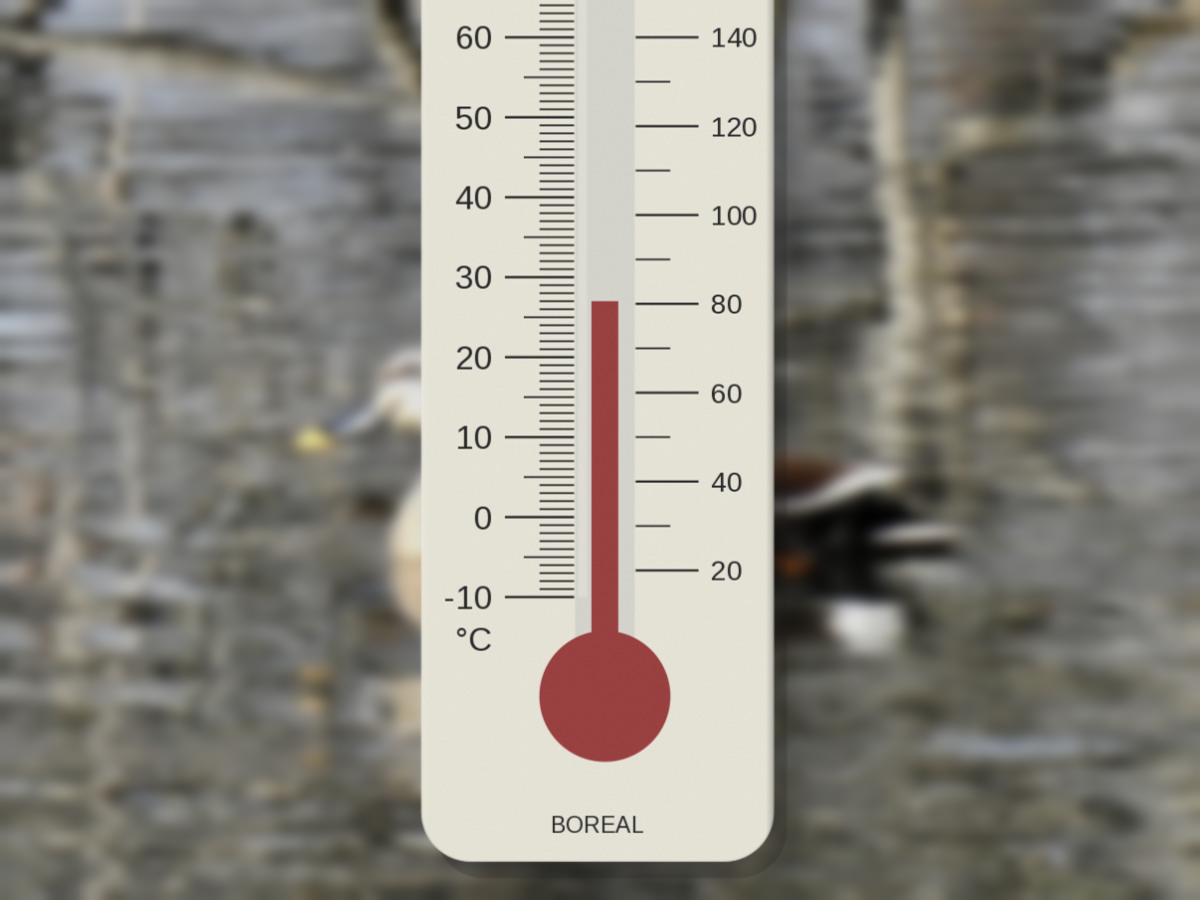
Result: 27 °C
